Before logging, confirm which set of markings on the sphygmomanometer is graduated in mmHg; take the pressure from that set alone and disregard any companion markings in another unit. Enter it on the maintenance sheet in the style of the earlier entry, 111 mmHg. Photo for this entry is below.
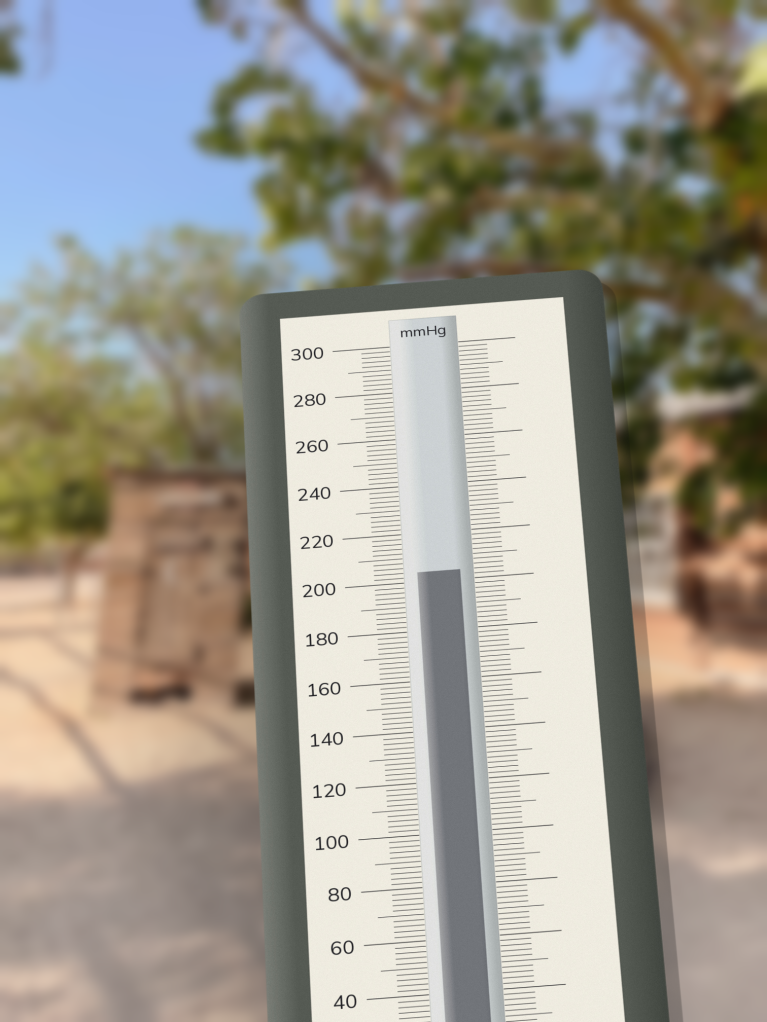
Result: 204 mmHg
